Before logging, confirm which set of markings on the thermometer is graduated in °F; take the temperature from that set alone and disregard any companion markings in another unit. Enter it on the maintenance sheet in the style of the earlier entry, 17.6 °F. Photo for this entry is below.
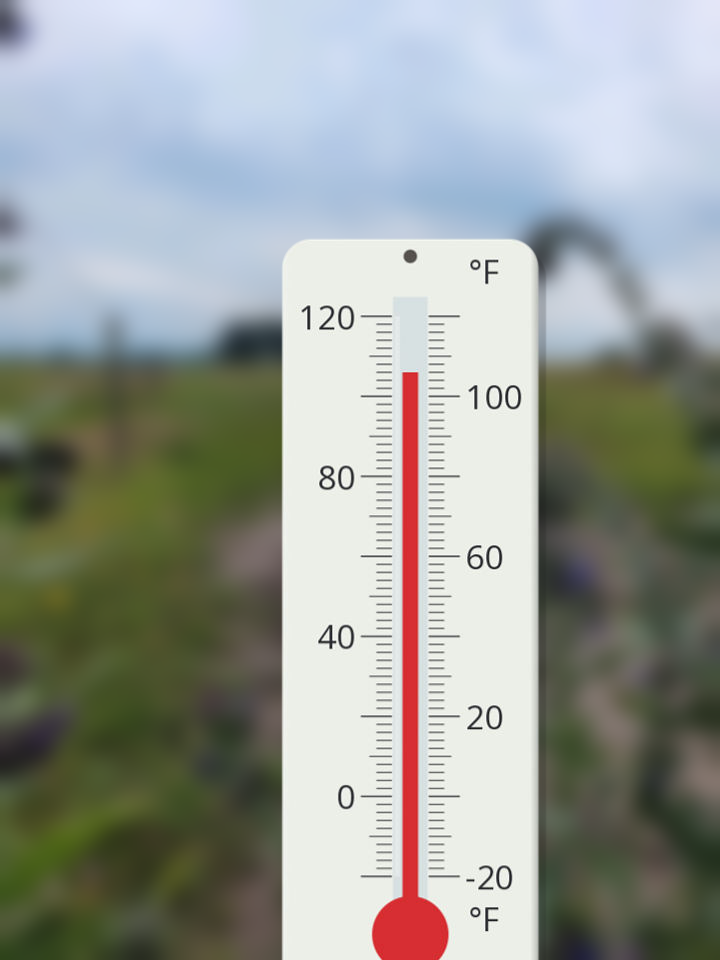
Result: 106 °F
